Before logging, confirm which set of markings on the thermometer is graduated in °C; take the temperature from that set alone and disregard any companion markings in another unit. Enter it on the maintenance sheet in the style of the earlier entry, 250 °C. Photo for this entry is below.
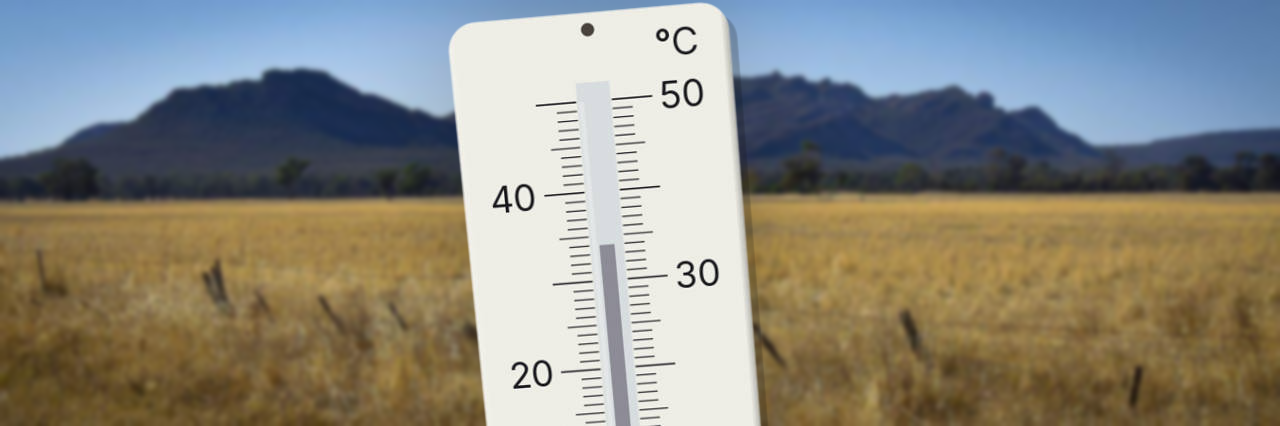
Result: 34 °C
